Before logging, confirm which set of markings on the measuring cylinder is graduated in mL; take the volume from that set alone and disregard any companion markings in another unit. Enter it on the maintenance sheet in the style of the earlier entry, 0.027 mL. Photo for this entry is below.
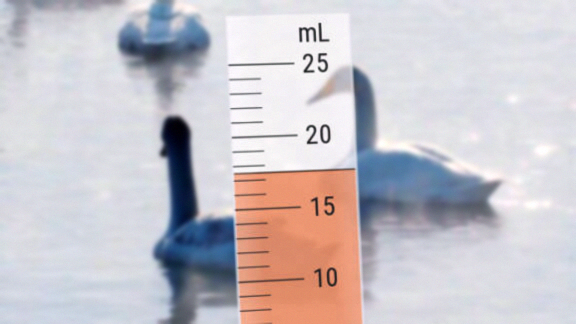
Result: 17.5 mL
